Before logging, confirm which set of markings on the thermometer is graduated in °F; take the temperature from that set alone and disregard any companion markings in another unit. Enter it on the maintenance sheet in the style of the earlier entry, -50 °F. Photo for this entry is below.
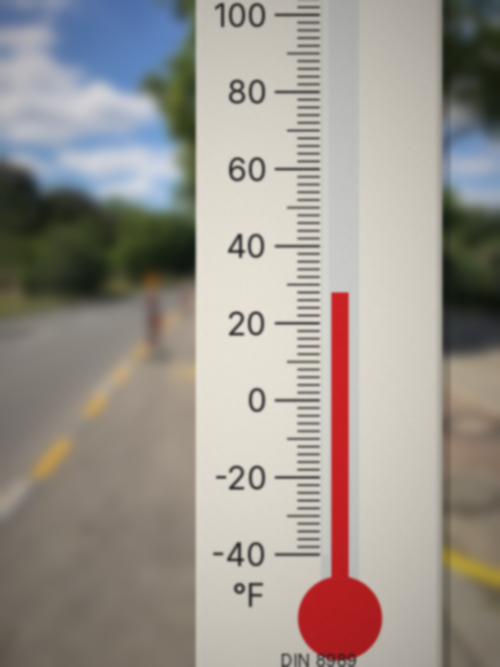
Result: 28 °F
